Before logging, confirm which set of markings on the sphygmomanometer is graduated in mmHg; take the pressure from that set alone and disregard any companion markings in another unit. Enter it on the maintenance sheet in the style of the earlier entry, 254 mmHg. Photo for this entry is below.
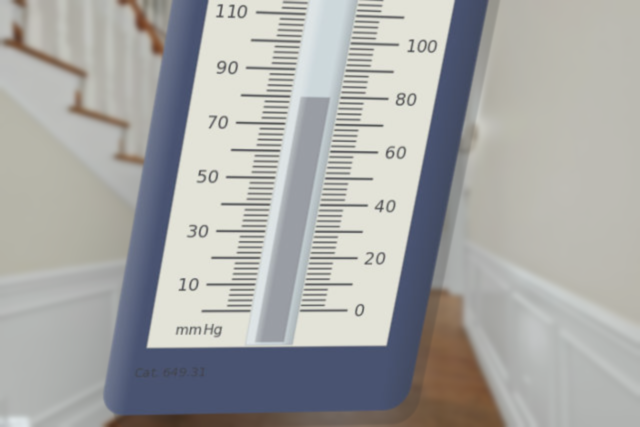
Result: 80 mmHg
